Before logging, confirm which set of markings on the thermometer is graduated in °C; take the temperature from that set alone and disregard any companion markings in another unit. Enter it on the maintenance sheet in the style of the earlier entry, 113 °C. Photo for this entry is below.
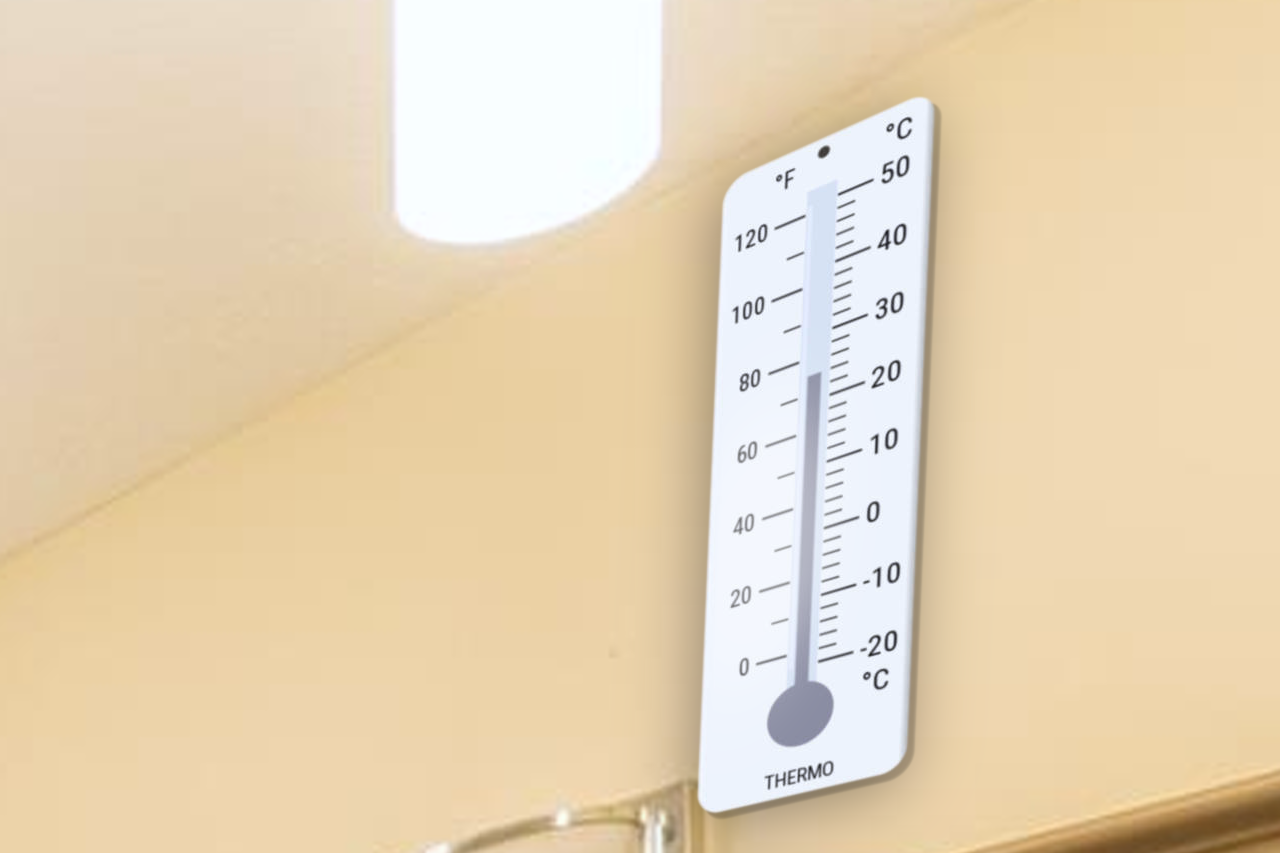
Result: 24 °C
